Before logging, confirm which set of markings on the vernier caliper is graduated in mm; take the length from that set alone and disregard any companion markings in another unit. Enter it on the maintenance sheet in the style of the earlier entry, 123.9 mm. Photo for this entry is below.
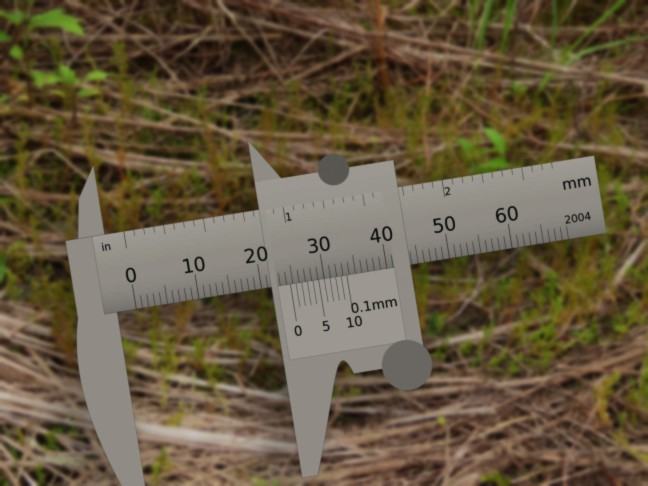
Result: 24.6 mm
